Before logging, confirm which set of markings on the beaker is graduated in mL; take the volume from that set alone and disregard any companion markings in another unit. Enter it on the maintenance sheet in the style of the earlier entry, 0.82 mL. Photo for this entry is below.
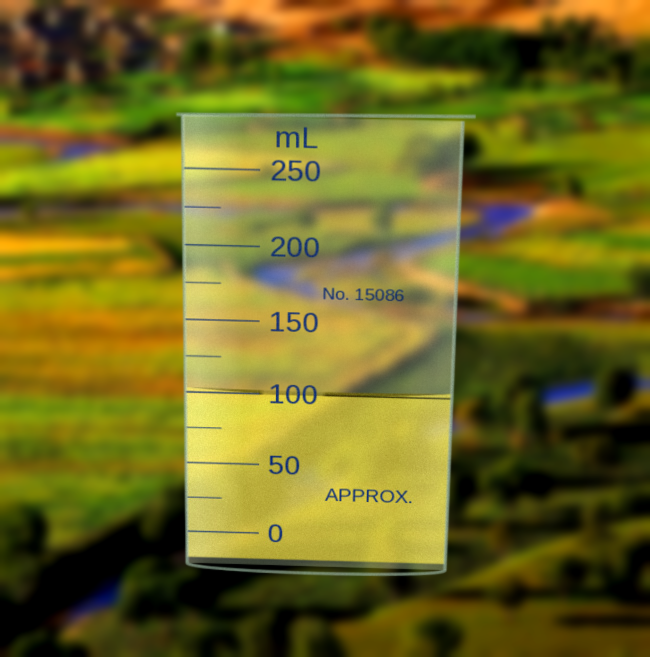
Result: 100 mL
